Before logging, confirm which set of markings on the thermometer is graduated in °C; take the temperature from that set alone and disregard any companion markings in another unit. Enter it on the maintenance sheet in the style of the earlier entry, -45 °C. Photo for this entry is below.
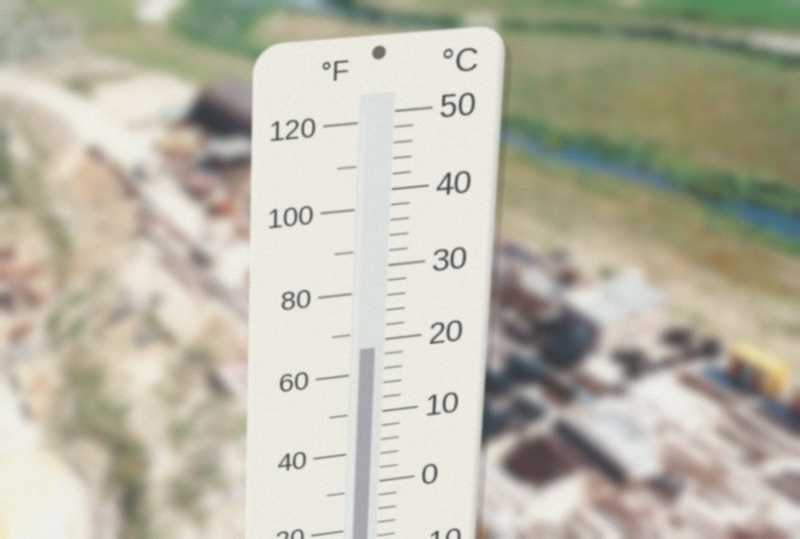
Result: 19 °C
